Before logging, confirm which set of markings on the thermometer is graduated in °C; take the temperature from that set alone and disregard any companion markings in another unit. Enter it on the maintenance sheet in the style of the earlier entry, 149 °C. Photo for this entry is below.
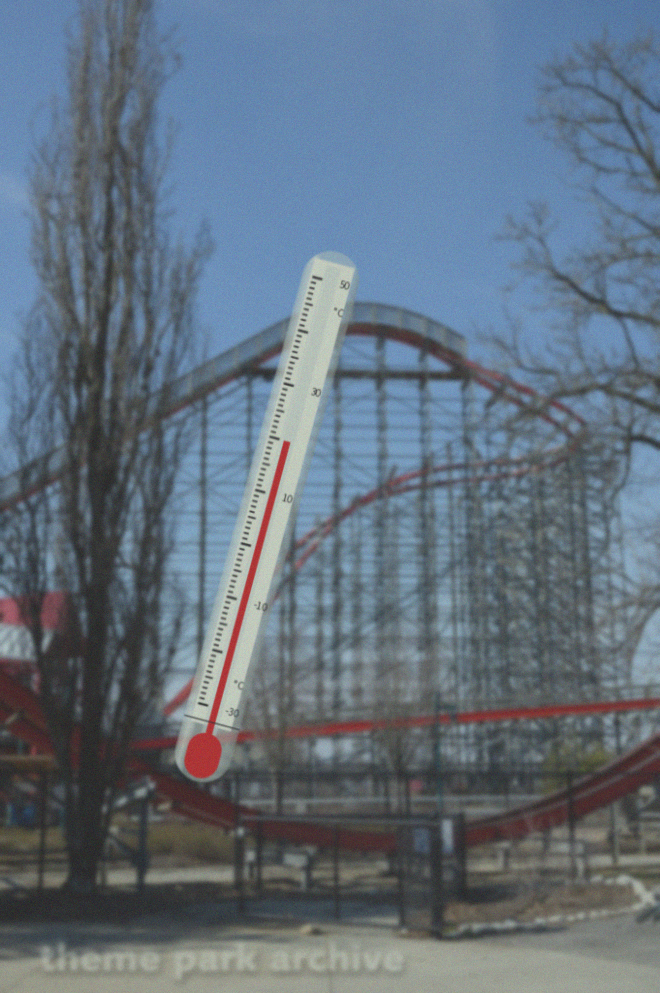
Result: 20 °C
